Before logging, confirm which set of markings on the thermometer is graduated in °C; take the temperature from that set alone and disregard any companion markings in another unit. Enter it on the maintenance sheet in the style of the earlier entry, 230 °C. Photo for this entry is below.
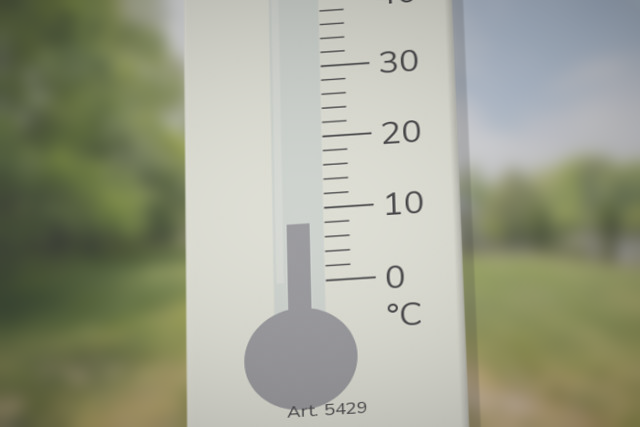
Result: 8 °C
